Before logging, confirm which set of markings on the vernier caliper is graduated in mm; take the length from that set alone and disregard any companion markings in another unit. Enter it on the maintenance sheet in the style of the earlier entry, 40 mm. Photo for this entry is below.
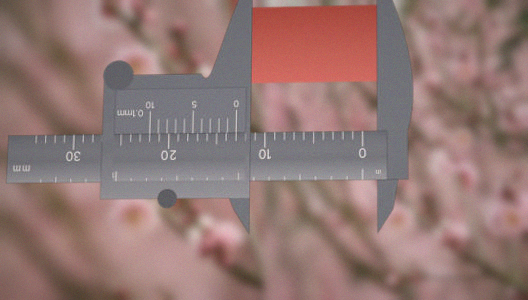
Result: 13.0 mm
